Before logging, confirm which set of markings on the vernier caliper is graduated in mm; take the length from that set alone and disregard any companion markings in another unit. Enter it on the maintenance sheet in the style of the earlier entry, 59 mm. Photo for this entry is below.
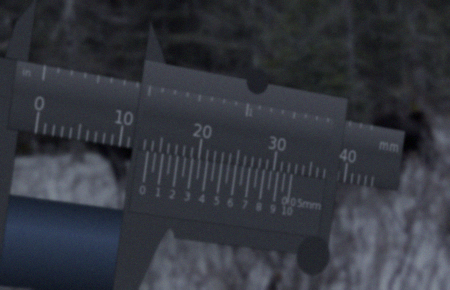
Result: 13.5 mm
